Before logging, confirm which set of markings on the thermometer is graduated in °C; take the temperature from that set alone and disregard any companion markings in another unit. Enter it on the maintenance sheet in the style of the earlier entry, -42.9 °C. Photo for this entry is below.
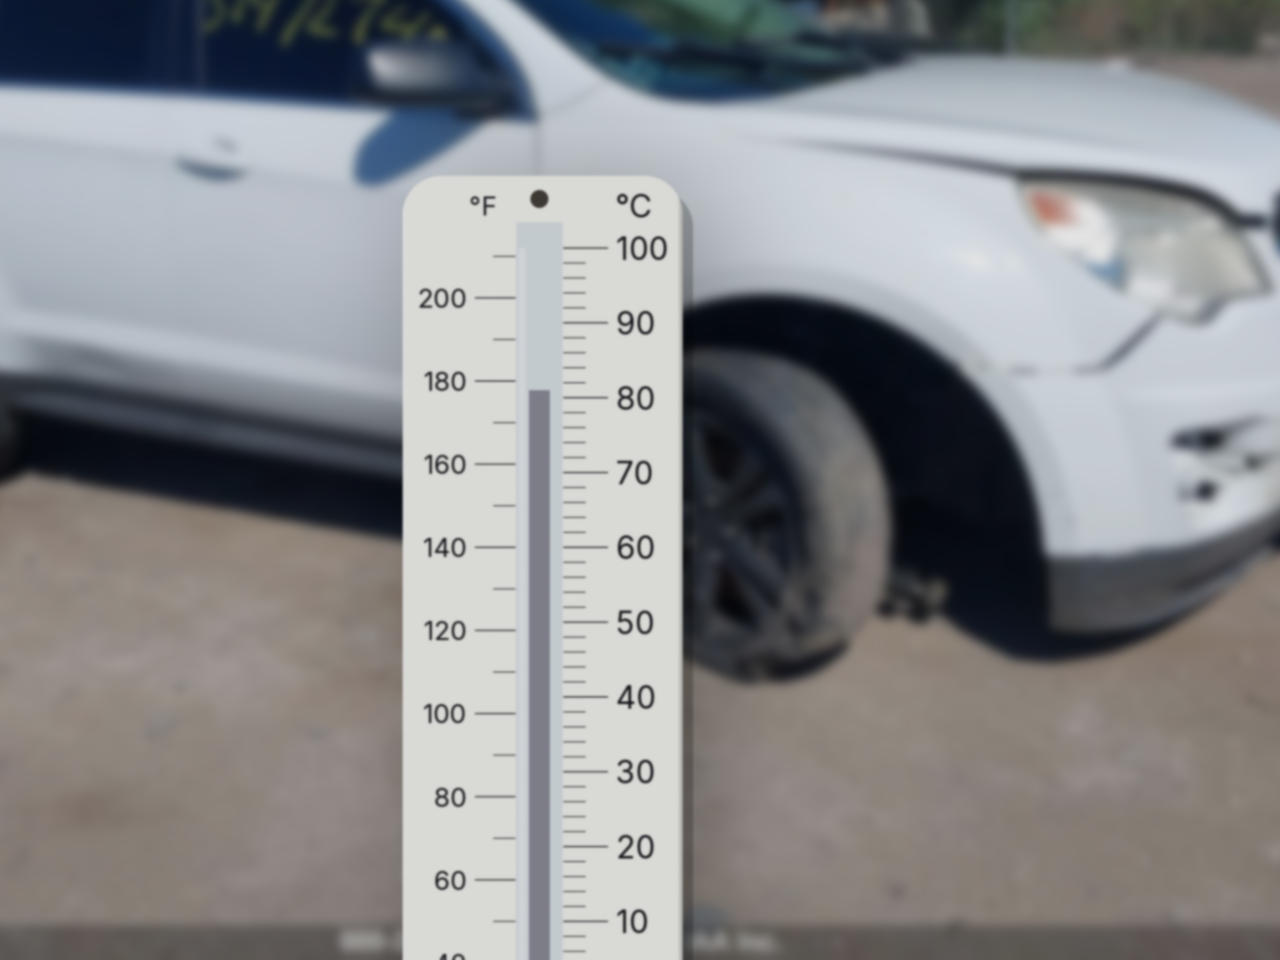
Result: 81 °C
